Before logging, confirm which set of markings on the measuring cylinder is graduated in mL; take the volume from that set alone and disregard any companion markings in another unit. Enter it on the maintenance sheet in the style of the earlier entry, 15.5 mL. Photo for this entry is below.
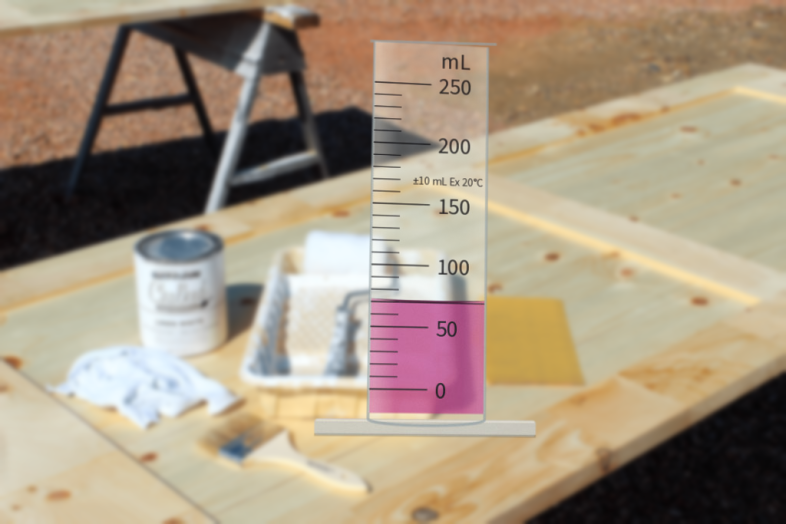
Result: 70 mL
